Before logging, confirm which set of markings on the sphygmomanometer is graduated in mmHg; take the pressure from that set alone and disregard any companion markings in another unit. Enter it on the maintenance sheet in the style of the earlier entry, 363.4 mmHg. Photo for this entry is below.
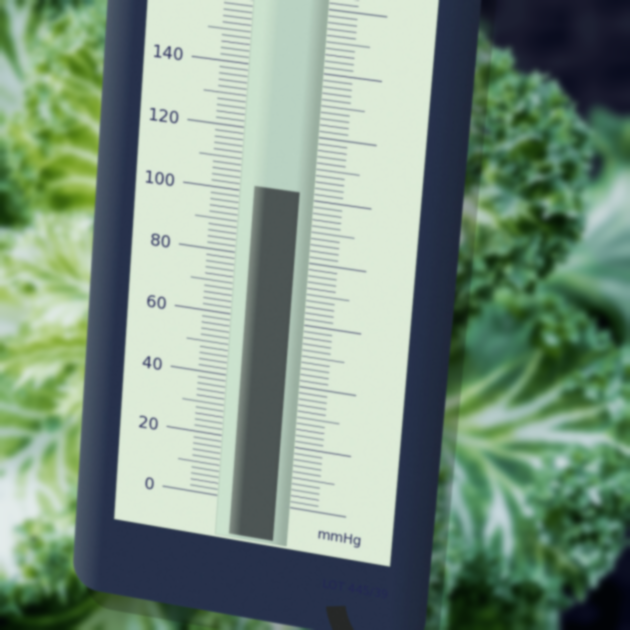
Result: 102 mmHg
